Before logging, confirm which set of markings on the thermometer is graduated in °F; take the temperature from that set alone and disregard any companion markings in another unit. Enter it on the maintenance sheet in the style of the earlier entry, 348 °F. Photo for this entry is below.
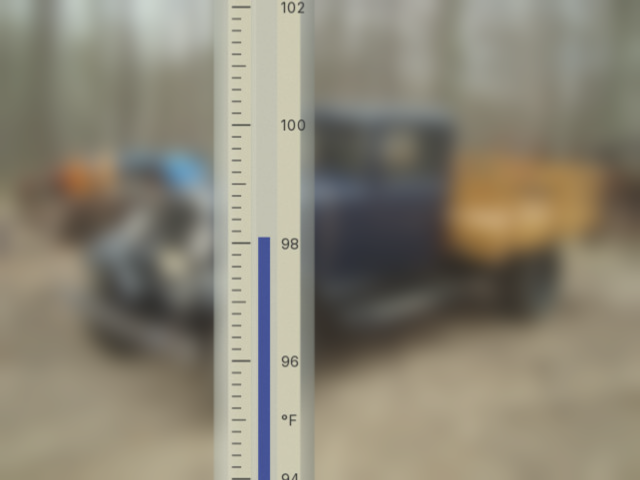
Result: 98.1 °F
